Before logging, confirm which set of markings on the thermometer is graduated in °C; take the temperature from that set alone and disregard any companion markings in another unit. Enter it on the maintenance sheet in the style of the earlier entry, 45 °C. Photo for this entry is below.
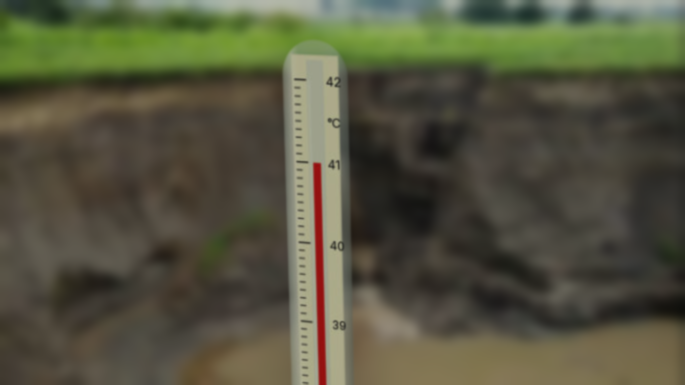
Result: 41 °C
